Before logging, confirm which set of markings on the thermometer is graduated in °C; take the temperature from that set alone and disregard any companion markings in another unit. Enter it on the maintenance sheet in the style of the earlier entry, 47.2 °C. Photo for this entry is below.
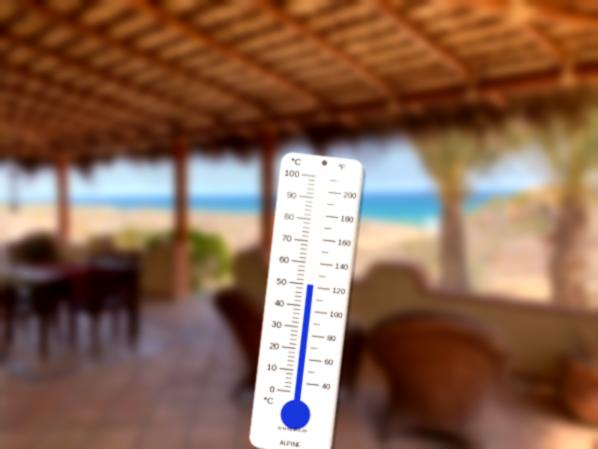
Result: 50 °C
